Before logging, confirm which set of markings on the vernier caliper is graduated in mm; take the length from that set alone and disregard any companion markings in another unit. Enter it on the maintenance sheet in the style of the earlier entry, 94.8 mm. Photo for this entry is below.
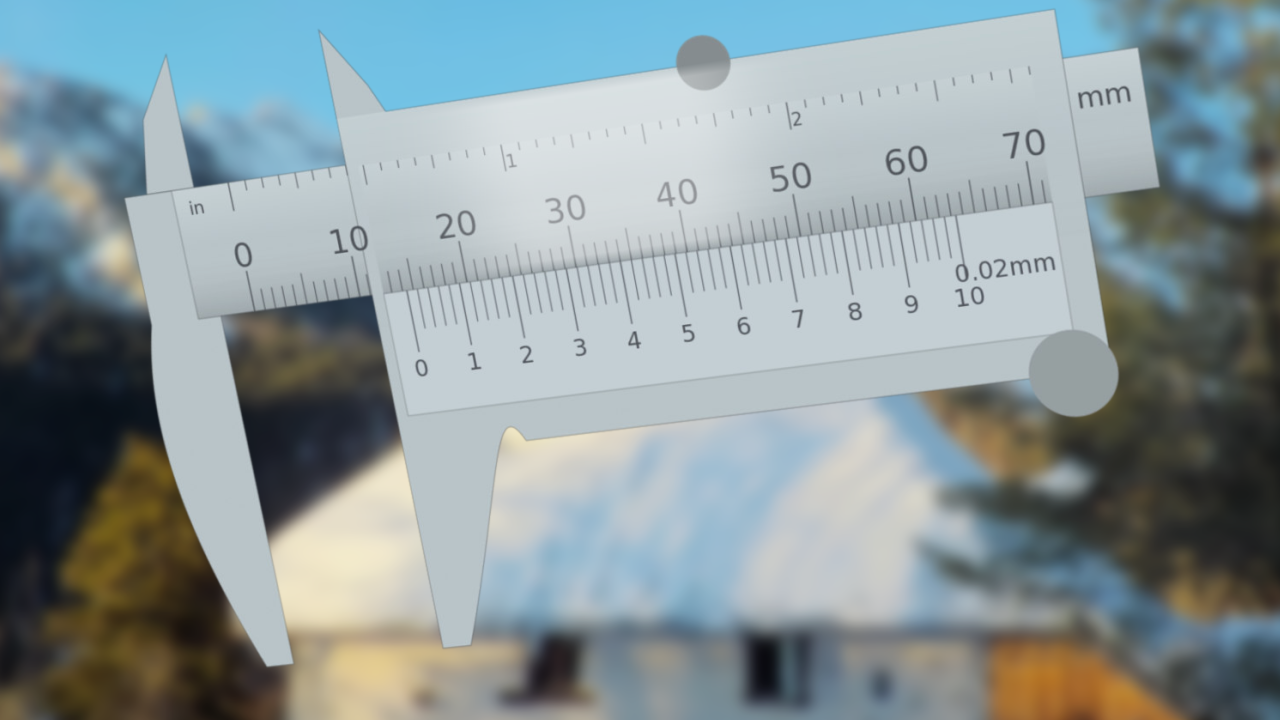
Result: 14.4 mm
